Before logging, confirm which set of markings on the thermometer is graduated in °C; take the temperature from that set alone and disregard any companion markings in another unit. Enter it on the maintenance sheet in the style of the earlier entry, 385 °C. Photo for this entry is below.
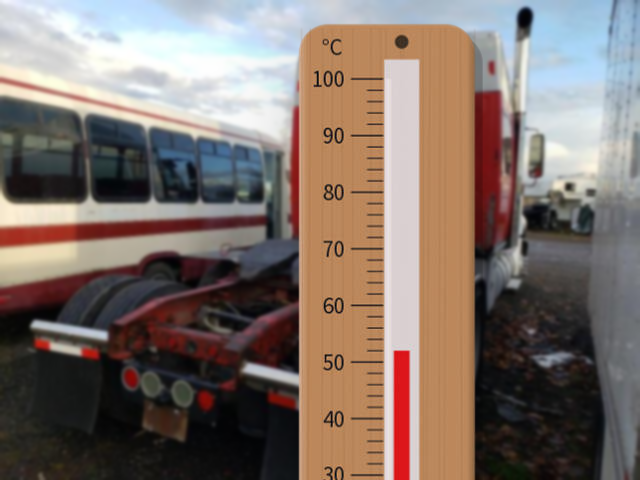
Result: 52 °C
